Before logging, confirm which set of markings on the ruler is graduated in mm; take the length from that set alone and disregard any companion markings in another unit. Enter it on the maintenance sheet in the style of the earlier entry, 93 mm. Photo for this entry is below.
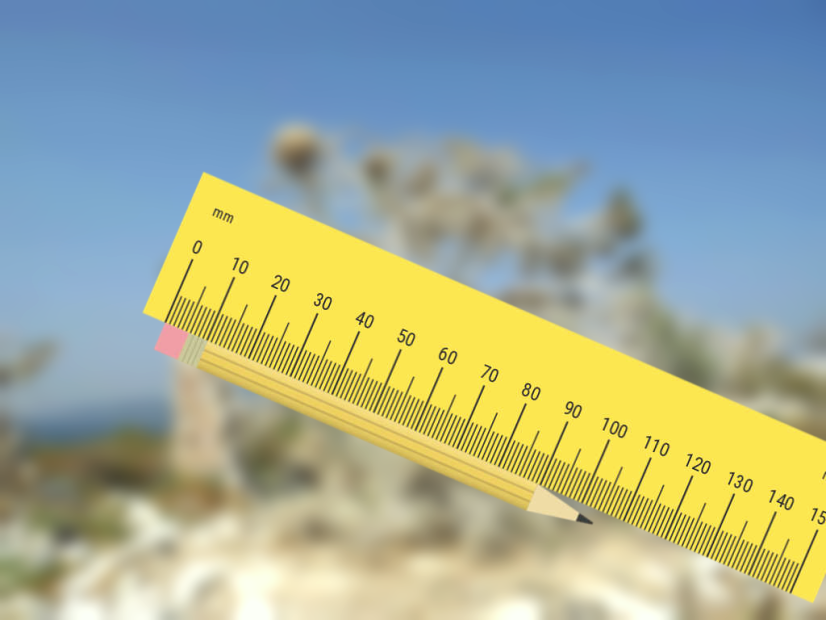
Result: 104 mm
